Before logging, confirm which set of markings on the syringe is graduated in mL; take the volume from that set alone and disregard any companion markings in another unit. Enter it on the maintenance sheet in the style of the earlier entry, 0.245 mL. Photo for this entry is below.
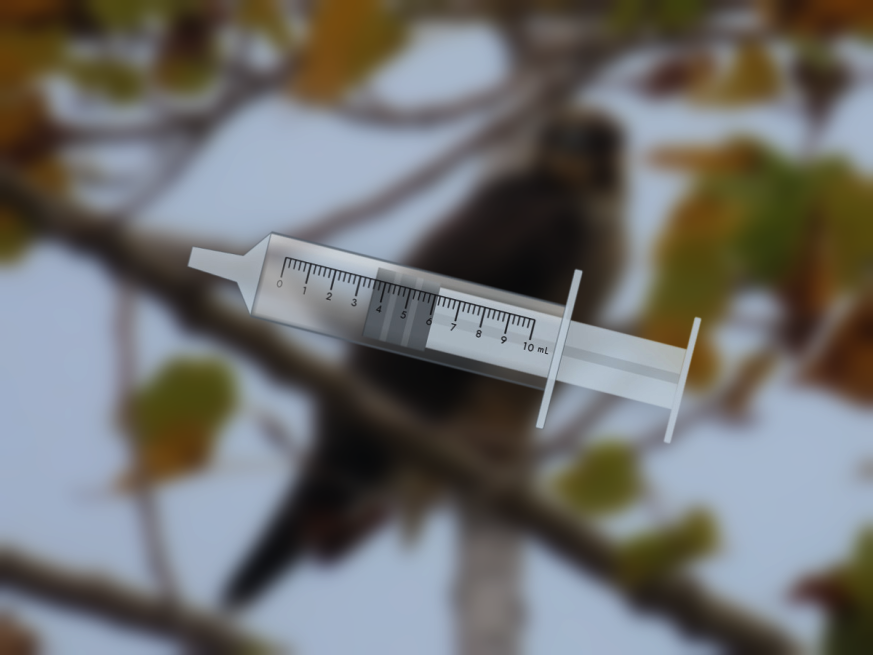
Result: 3.6 mL
